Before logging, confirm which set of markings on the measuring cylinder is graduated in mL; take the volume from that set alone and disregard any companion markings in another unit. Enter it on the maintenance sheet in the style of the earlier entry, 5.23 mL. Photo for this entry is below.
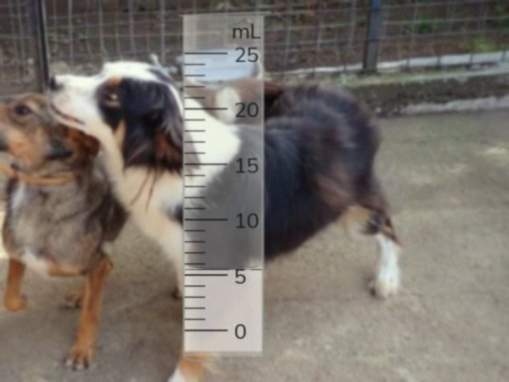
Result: 5.5 mL
